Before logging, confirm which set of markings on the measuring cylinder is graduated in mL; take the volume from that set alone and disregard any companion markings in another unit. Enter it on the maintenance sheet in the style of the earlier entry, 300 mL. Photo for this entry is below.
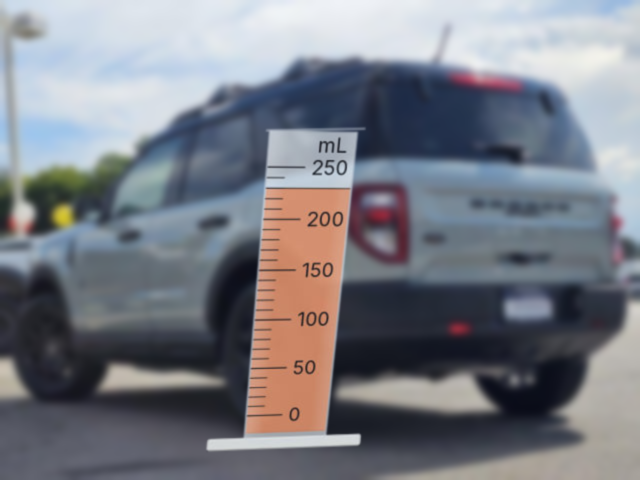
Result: 230 mL
